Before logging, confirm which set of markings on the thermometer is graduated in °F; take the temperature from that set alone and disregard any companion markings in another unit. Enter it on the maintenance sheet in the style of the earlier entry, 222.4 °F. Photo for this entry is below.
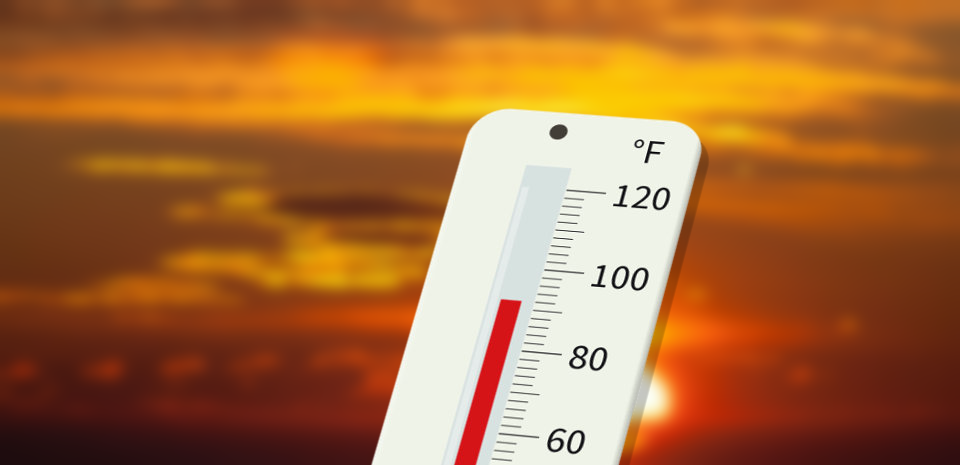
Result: 92 °F
